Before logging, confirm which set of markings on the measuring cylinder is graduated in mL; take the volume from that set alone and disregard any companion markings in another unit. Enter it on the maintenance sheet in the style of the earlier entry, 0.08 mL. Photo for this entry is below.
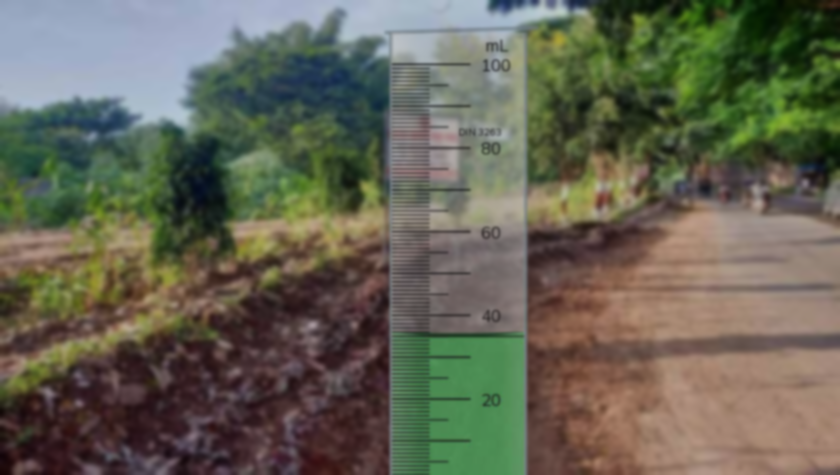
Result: 35 mL
